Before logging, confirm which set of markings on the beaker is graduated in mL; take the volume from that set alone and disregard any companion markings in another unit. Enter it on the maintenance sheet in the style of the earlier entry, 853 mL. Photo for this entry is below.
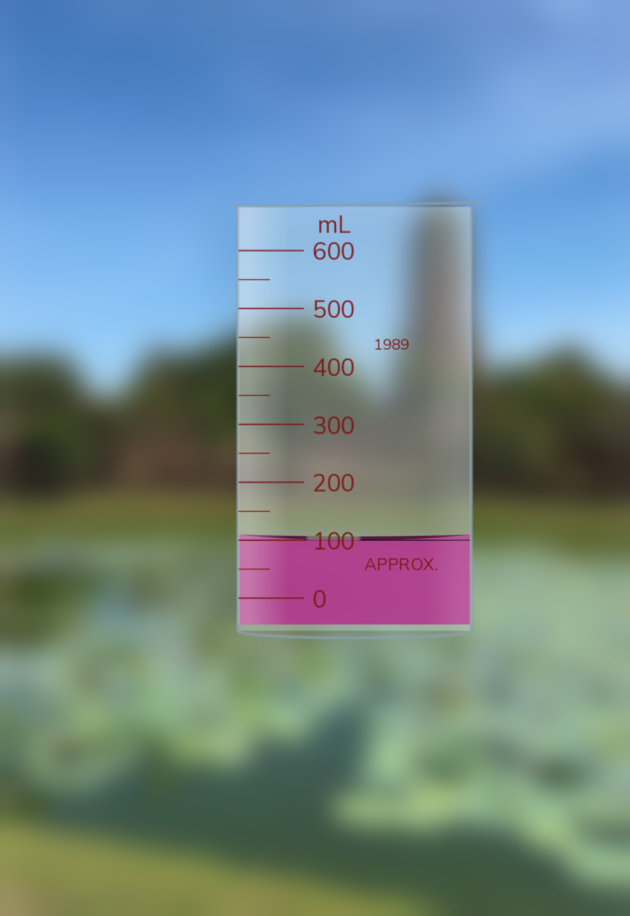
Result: 100 mL
